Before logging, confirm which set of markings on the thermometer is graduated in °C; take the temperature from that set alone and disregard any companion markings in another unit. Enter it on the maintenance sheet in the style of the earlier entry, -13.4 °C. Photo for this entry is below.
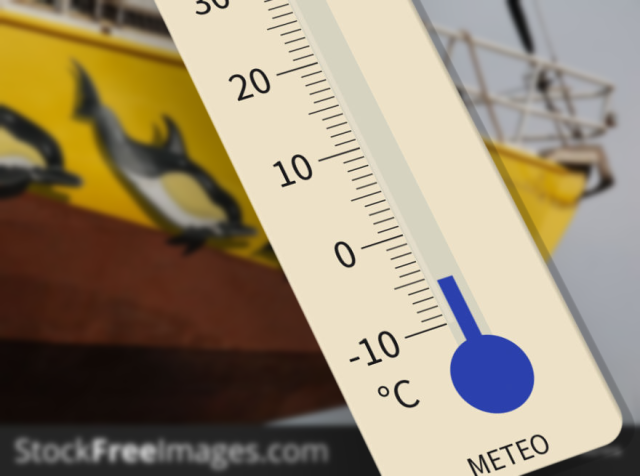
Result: -5.5 °C
